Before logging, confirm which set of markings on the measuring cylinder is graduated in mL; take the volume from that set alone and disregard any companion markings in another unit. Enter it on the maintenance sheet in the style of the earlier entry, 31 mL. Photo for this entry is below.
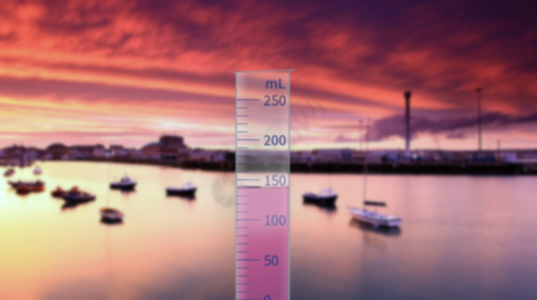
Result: 140 mL
